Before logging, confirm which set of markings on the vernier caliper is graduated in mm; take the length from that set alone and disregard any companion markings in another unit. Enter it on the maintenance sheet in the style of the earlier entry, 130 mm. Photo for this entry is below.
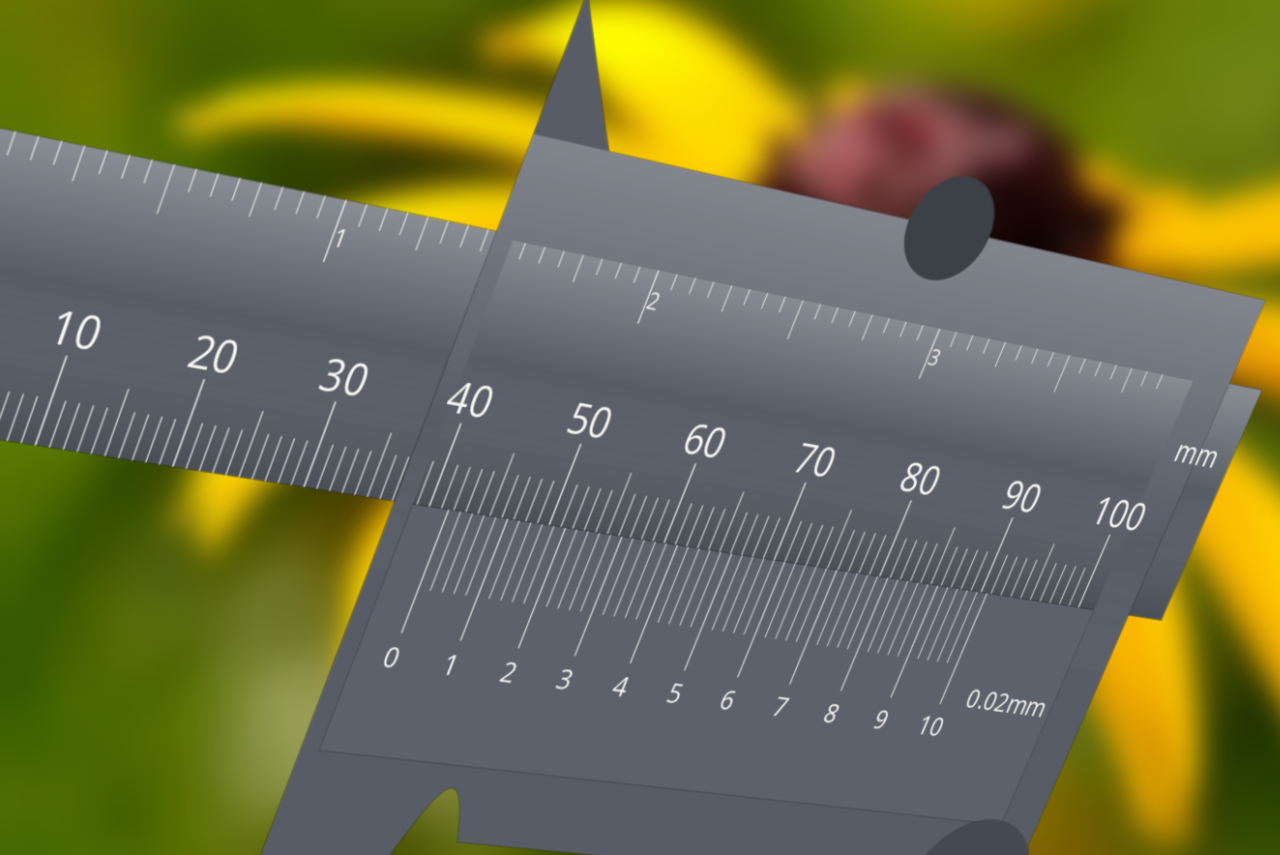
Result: 41.6 mm
